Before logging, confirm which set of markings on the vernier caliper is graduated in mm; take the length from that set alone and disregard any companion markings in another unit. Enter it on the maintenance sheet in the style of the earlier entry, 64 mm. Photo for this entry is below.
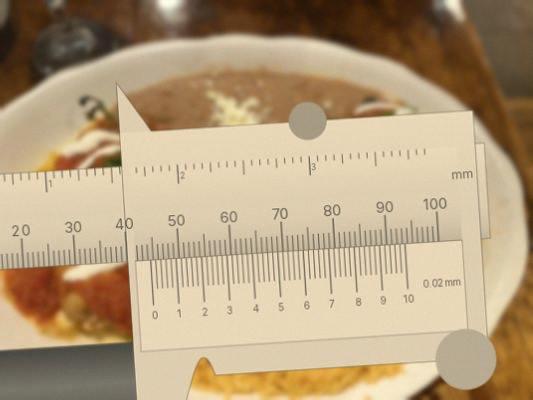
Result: 44.5 mm
